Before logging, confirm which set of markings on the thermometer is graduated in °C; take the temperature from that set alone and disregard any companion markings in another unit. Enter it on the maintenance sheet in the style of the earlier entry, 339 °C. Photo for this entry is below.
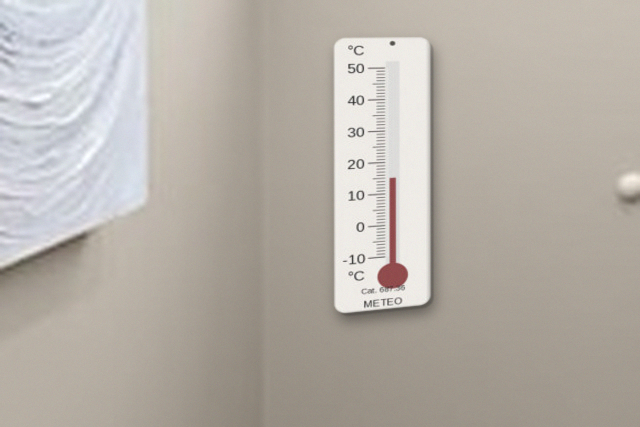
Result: 15 °C
